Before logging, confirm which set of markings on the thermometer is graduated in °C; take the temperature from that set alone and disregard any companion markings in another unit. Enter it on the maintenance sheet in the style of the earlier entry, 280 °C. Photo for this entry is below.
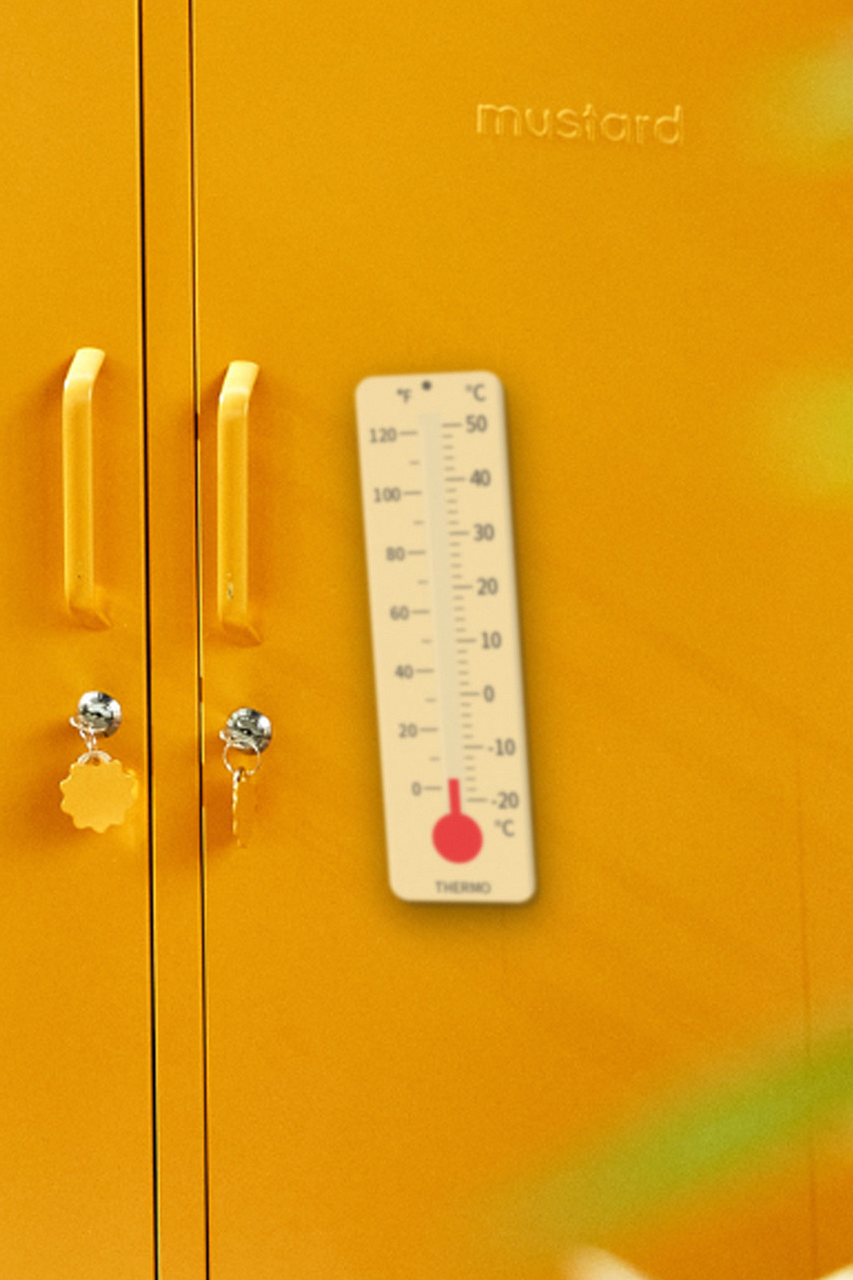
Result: -16 °C
